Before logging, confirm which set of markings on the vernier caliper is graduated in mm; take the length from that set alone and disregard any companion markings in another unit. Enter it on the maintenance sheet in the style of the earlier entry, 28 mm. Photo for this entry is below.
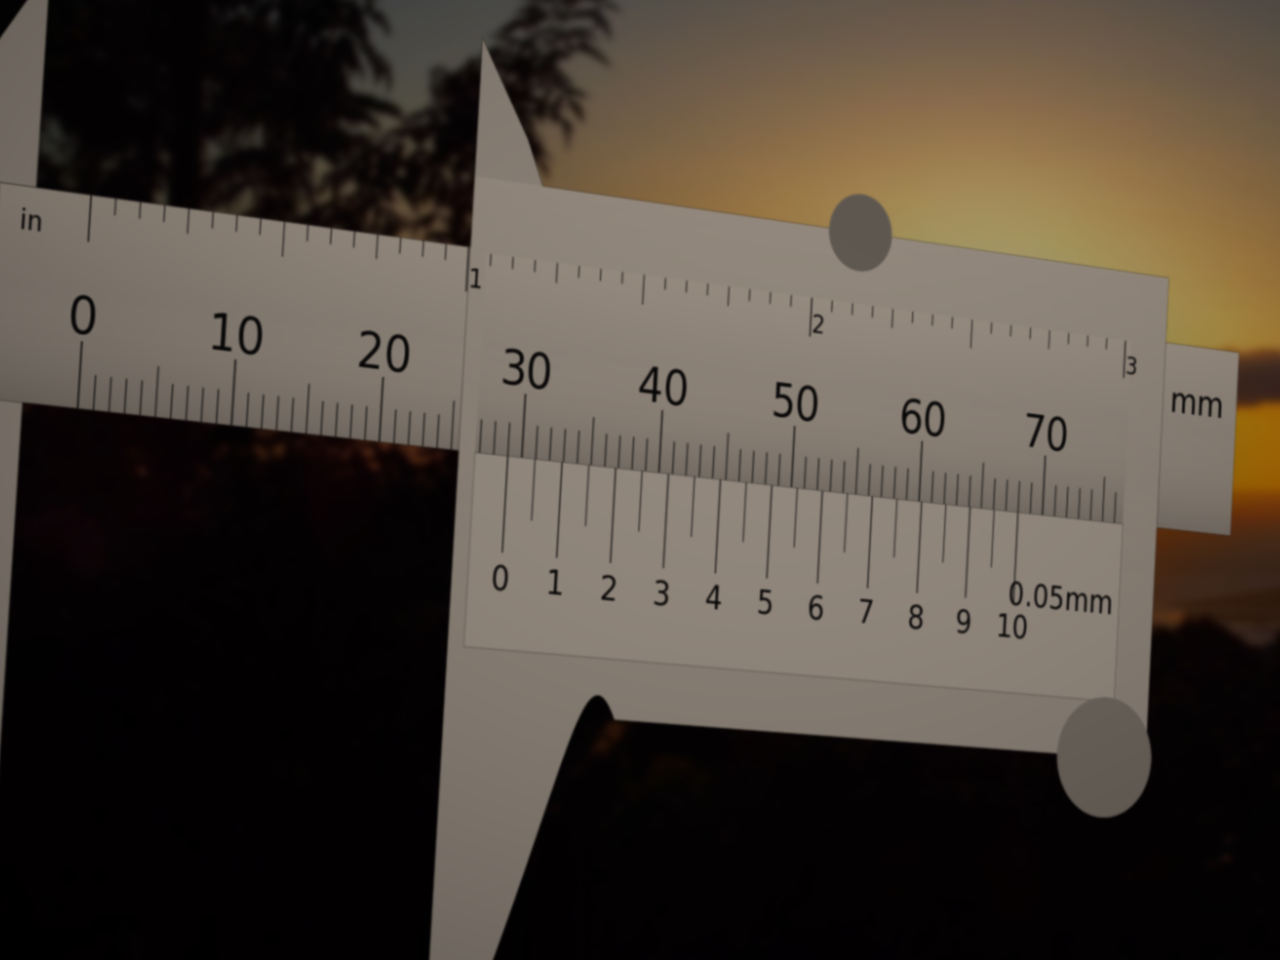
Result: 29.0 mm
